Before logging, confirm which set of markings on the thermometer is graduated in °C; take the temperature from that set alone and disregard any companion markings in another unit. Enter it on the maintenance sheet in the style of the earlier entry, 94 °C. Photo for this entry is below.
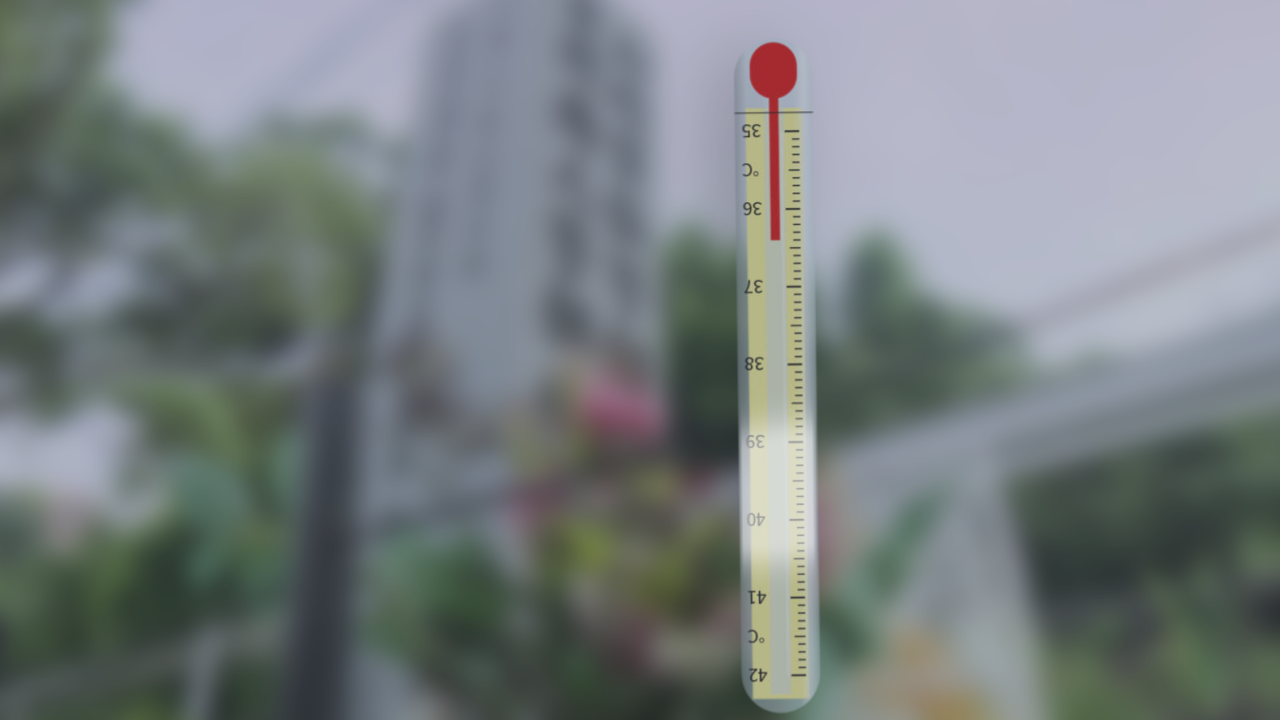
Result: 36.4 °C
